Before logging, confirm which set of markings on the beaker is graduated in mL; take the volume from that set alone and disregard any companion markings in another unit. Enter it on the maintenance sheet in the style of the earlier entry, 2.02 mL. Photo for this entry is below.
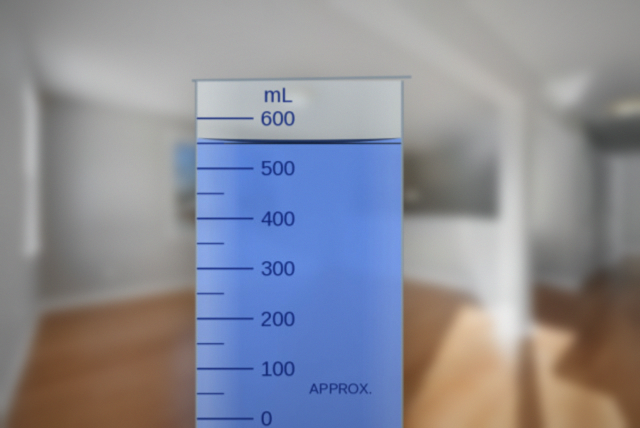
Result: 550 mL
